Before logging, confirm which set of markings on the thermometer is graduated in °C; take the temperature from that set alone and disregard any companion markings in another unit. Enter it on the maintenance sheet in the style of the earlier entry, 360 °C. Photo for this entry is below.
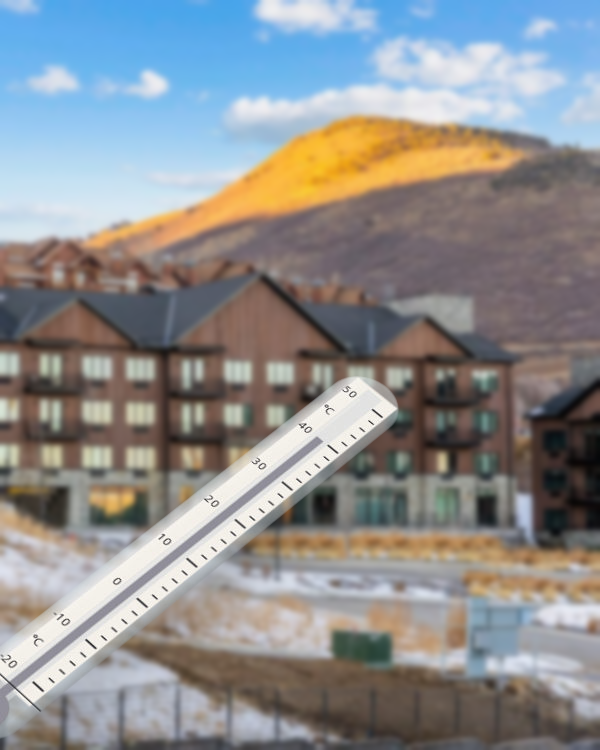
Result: 40 °C
